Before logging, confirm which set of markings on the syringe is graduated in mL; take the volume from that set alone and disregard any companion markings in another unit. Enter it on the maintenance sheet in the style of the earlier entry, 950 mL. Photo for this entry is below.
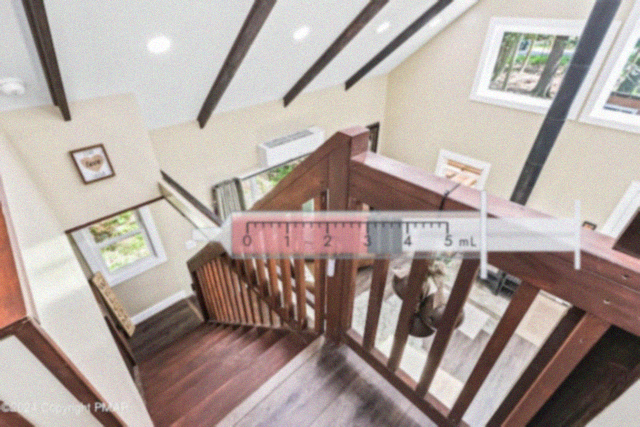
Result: 3 mL
